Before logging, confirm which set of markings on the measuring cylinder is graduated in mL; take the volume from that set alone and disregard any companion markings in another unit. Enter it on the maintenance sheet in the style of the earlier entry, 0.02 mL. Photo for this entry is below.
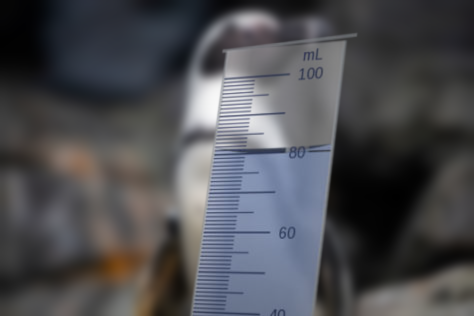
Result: 80 mL
